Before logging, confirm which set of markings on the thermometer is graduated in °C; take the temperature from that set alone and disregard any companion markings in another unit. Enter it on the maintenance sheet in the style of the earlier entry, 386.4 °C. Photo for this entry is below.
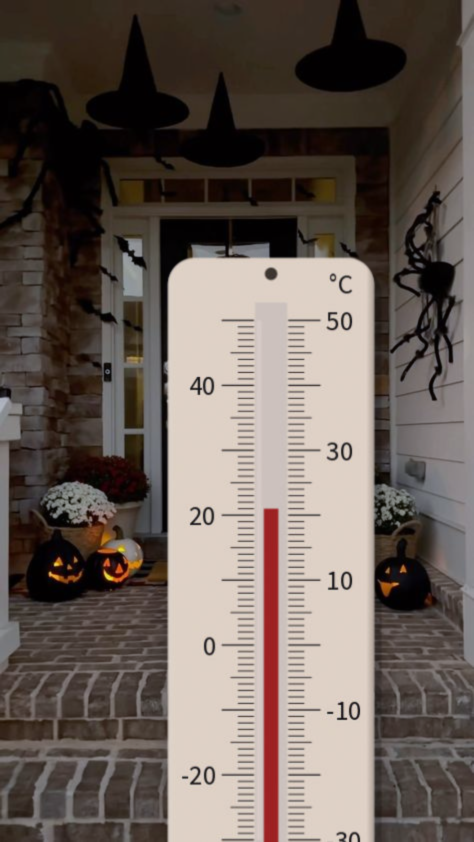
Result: 21 °C
